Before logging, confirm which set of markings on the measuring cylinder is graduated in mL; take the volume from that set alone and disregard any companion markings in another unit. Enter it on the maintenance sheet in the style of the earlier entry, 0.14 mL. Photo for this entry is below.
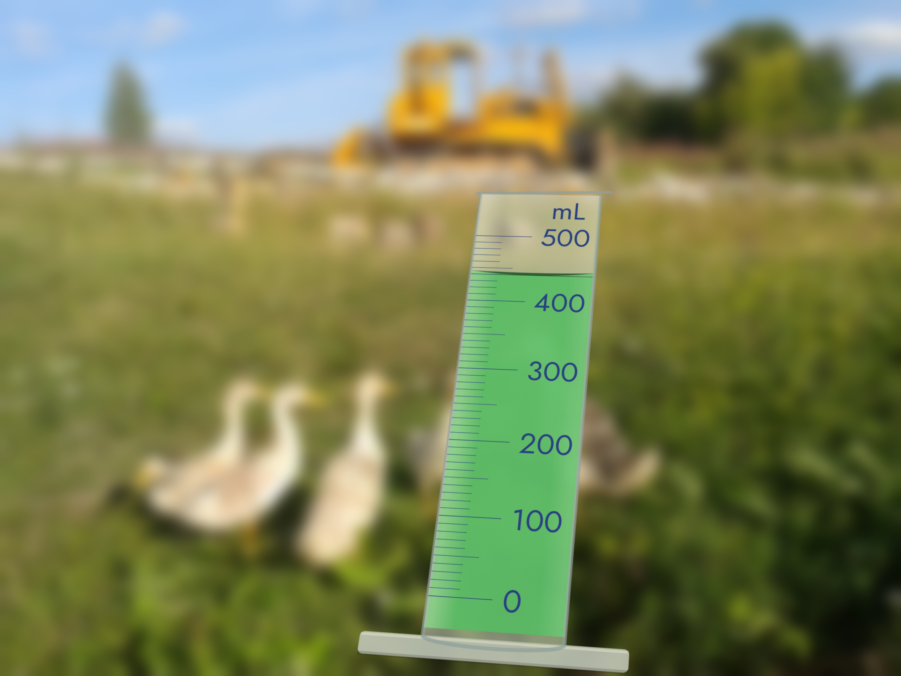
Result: 440 mL
